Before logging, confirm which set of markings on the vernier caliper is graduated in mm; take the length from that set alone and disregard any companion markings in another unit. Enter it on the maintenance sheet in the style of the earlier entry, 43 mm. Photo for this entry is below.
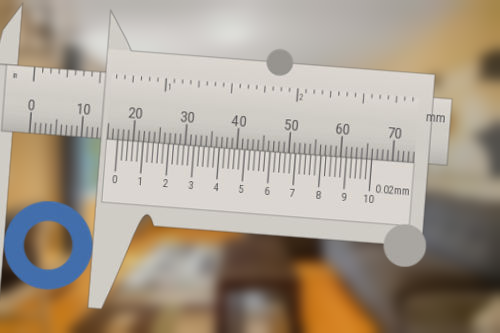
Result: 17.0 mm
